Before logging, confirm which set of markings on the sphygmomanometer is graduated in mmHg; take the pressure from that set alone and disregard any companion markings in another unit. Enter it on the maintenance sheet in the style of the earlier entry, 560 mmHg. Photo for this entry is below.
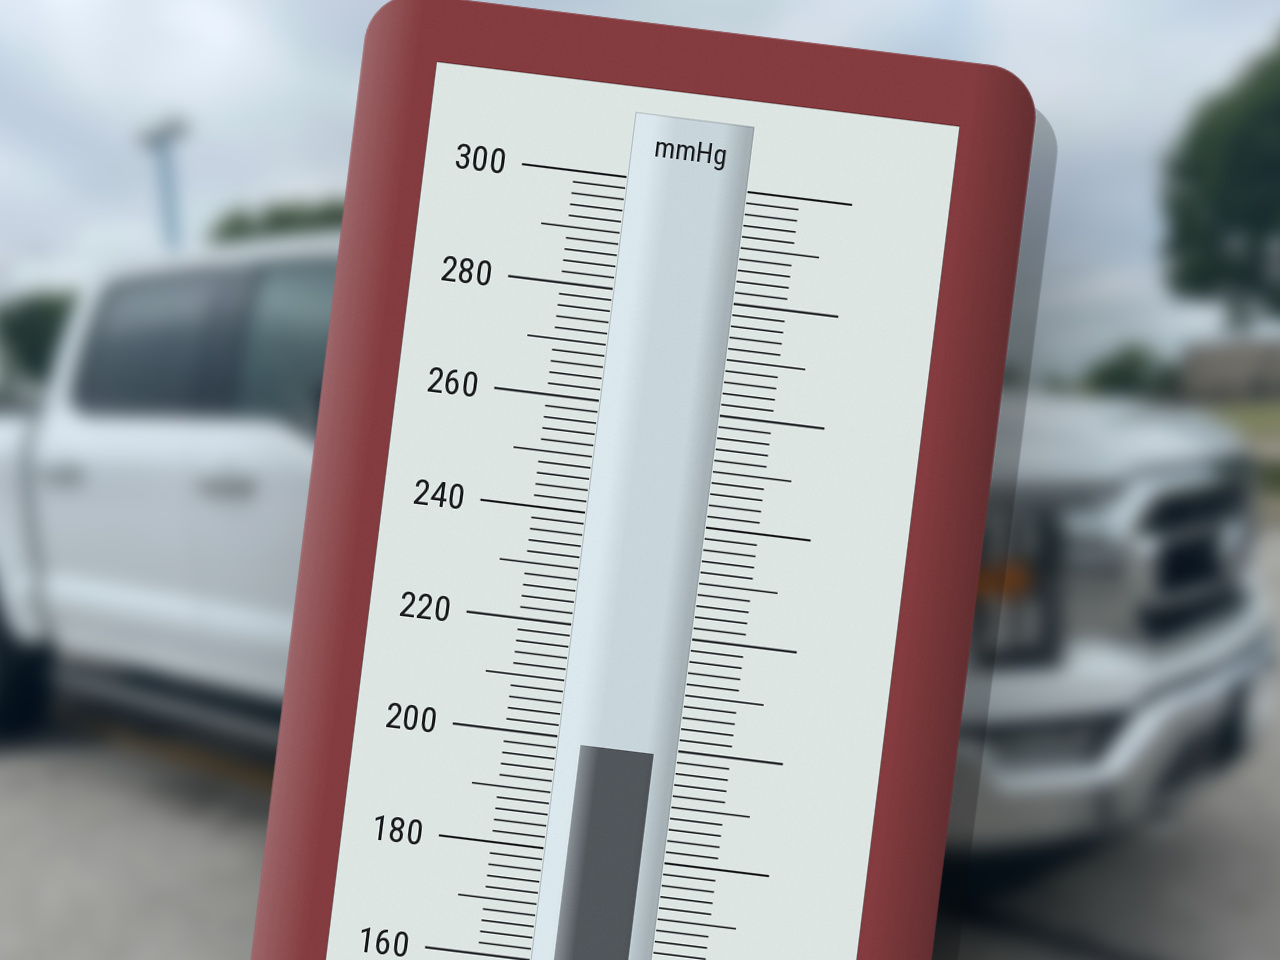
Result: 199 mmHg
